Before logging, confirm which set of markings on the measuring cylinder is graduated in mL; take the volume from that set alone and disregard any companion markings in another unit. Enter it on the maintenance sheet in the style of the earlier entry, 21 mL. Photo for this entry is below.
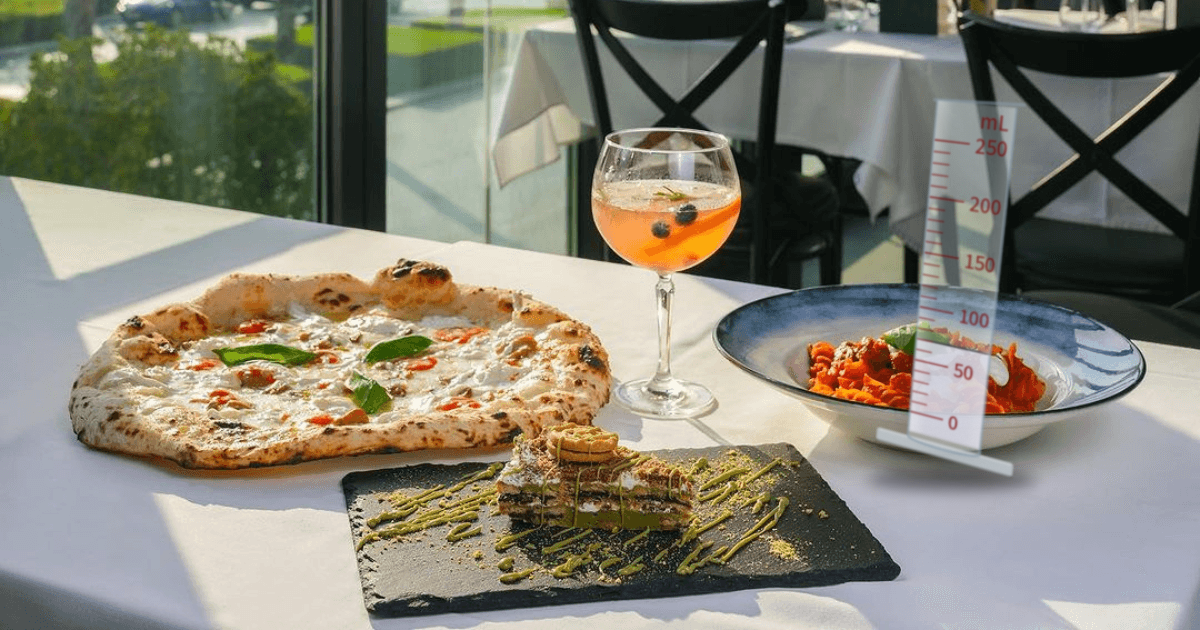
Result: 70 mL
